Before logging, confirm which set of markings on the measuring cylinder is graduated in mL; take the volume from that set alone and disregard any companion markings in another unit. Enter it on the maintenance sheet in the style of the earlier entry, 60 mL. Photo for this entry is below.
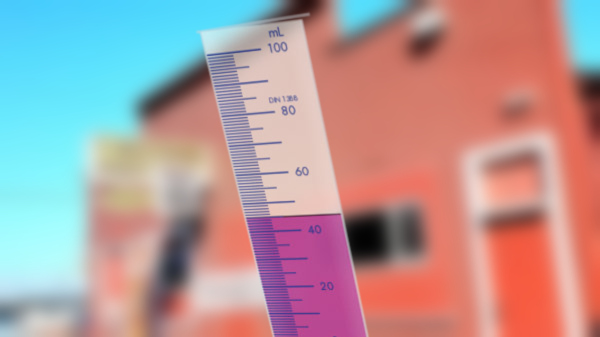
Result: 45 mL
